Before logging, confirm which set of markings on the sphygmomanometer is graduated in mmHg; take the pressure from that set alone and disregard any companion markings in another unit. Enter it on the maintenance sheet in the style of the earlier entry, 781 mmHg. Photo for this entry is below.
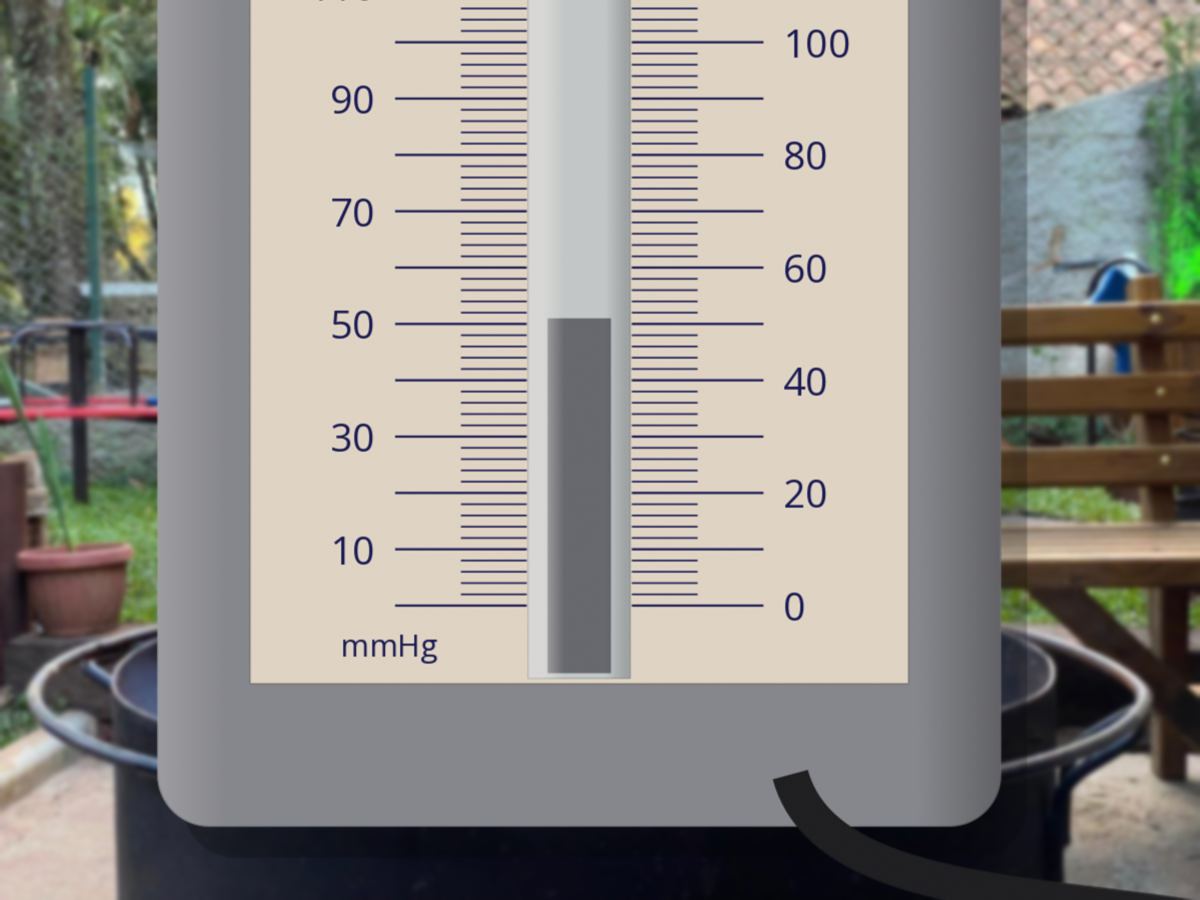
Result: 51 mmHg
